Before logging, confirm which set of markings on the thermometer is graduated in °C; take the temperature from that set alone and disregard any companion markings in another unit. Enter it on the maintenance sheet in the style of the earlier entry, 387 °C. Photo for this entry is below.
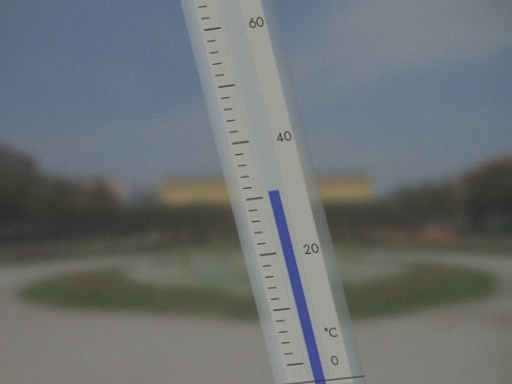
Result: 31 °C
